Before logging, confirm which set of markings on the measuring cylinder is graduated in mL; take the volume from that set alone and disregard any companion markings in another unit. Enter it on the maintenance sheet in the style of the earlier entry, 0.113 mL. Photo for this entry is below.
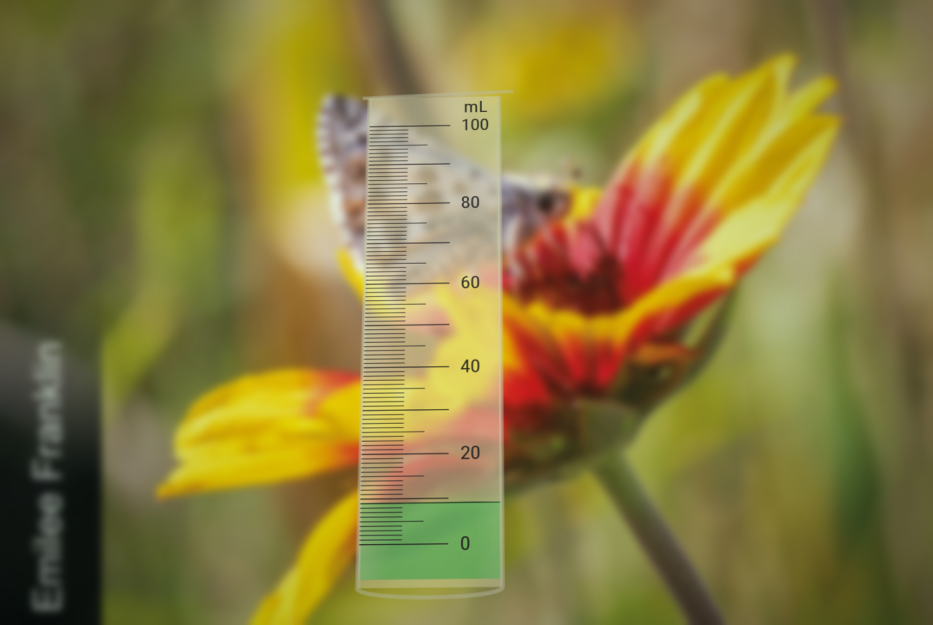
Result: 9 mL
